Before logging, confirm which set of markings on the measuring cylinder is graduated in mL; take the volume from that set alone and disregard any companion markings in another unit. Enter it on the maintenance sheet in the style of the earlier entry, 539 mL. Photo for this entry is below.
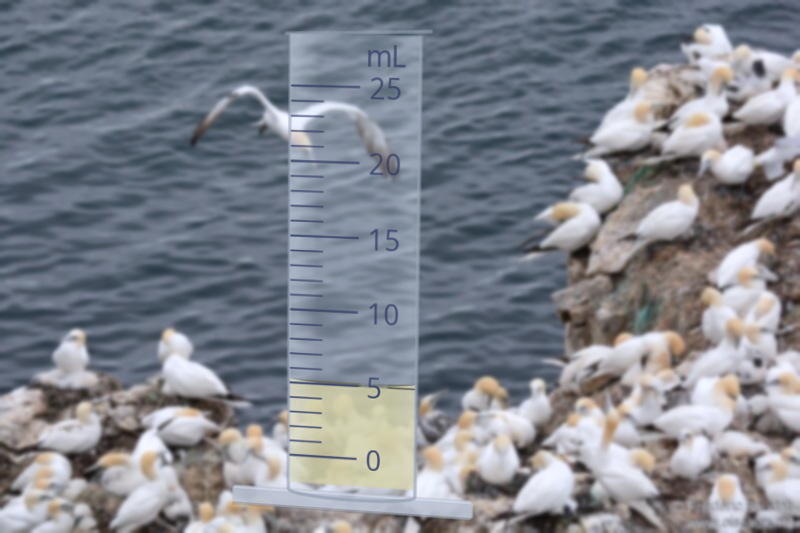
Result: 5 mL
